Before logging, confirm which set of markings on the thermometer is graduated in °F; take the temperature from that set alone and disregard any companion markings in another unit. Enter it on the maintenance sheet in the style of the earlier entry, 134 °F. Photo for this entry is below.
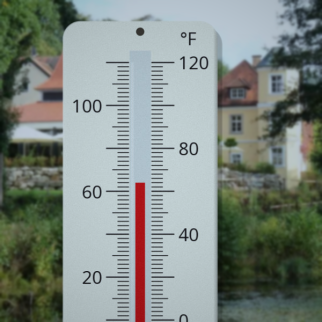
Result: 64 °F
